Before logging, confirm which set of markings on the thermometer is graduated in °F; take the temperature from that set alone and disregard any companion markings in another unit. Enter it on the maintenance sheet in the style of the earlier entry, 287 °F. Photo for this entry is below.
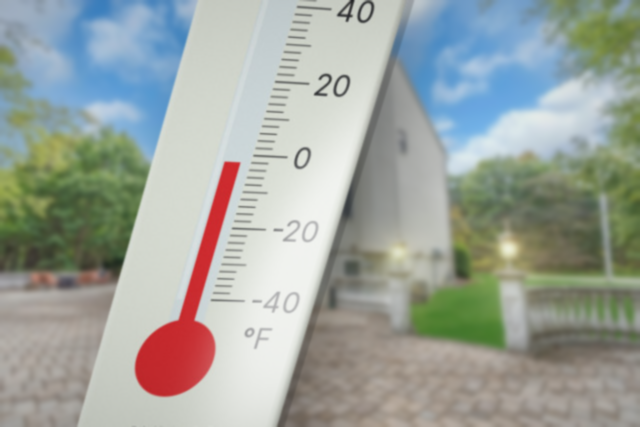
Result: -2 °F
